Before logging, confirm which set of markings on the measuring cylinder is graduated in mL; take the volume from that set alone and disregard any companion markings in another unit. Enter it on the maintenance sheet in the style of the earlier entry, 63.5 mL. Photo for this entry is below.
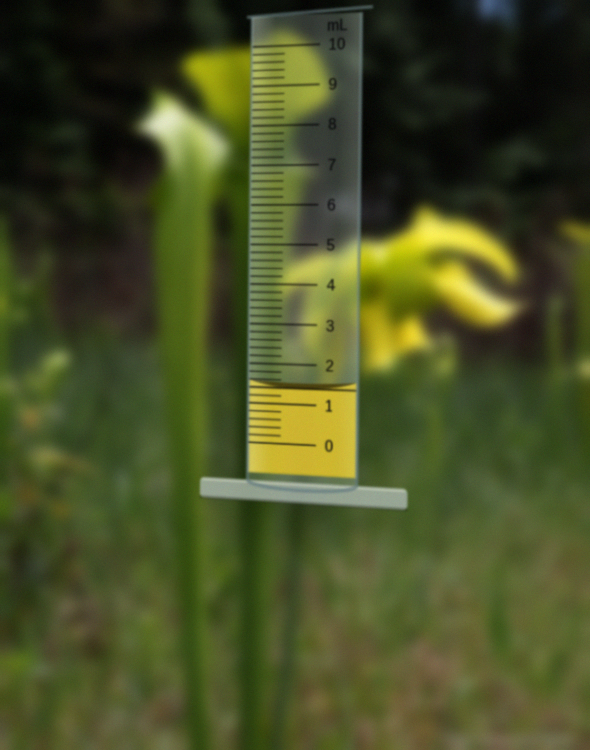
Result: 1.4 mL
